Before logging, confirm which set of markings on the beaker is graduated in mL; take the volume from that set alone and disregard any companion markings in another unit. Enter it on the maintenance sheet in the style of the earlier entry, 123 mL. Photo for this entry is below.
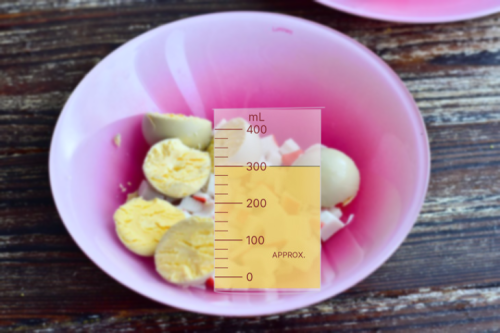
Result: 300 mL
